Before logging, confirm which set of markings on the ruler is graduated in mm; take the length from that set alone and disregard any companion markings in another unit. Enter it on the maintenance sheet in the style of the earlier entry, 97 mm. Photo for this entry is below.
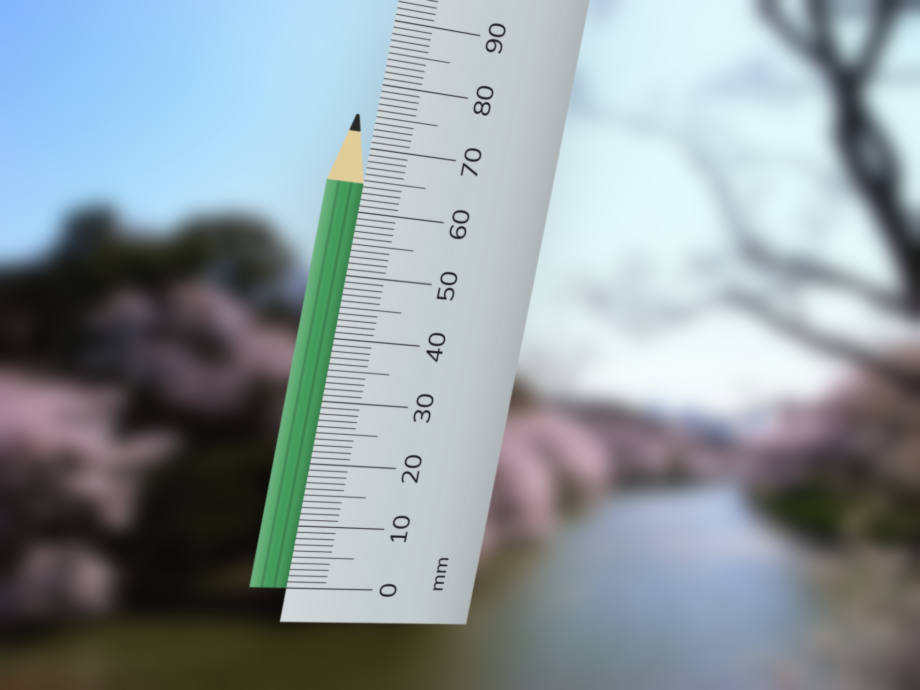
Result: 75 mm
